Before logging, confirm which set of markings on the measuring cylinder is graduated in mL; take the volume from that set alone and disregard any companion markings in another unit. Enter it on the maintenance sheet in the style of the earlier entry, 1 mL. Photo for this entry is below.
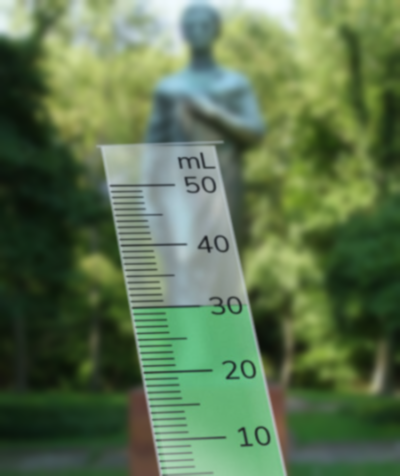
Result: 30 mL
